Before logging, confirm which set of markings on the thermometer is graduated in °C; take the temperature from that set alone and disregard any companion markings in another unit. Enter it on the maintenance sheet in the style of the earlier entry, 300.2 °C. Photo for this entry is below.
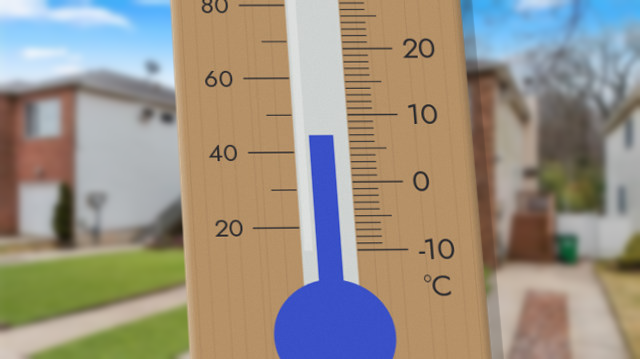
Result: 7 °C
